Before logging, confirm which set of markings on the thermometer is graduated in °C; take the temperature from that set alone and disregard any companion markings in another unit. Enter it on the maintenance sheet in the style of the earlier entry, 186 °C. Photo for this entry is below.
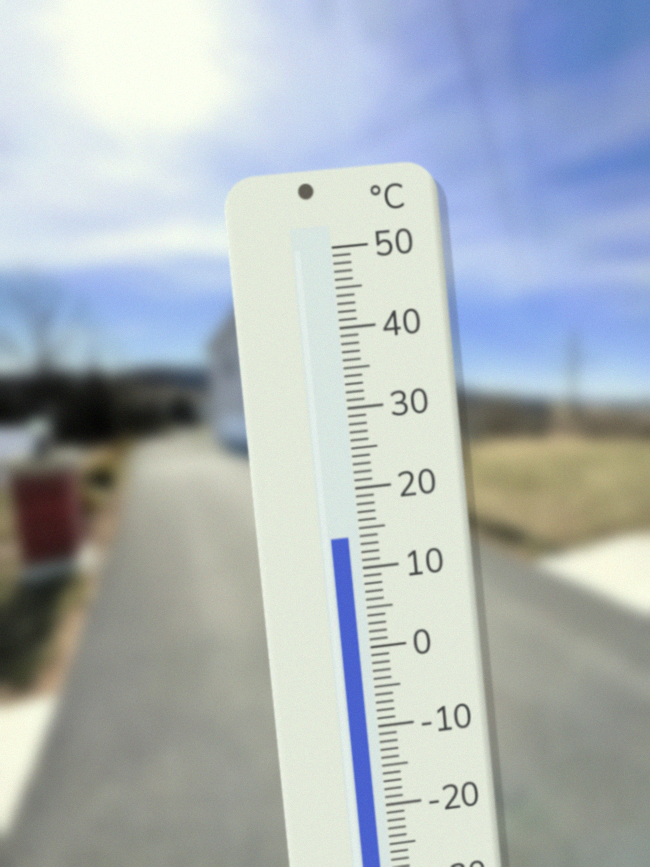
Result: 14 °C
